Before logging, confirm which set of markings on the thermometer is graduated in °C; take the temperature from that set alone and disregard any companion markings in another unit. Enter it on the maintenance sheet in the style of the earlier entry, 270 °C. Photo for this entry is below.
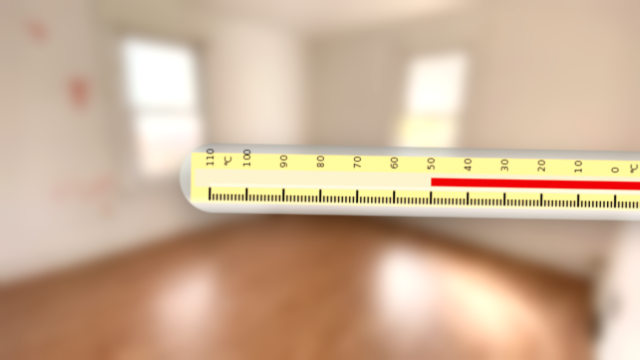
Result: 50 °C
